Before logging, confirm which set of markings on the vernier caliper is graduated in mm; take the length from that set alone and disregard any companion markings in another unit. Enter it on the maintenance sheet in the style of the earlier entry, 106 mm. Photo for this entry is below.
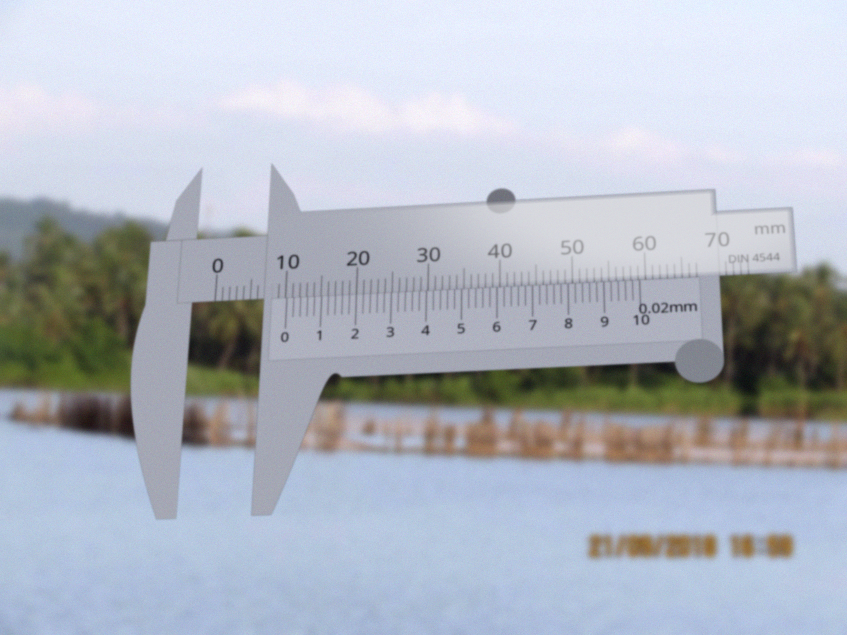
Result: 10.2 mm
